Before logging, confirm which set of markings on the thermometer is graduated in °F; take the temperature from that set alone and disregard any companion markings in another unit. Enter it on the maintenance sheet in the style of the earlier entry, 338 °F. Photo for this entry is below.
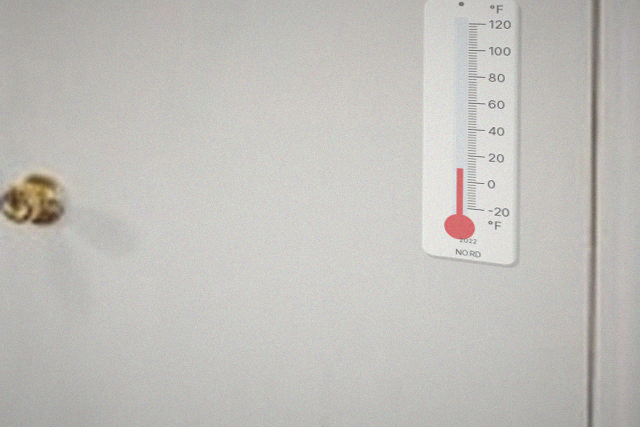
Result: 10 °F
